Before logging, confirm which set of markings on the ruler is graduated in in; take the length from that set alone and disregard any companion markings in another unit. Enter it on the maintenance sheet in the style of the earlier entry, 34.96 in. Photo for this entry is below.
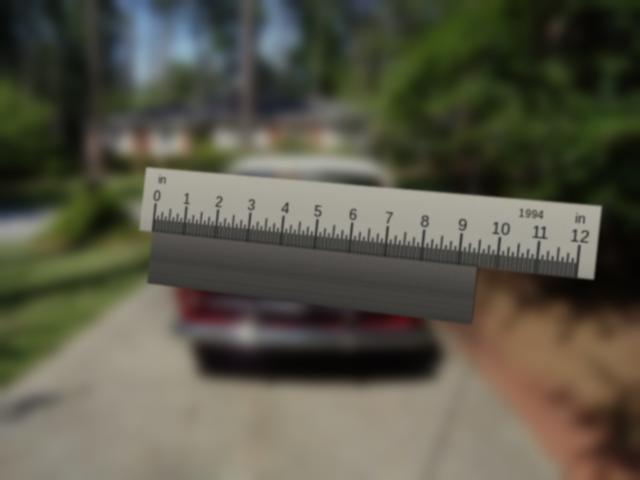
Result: 9.5 in
